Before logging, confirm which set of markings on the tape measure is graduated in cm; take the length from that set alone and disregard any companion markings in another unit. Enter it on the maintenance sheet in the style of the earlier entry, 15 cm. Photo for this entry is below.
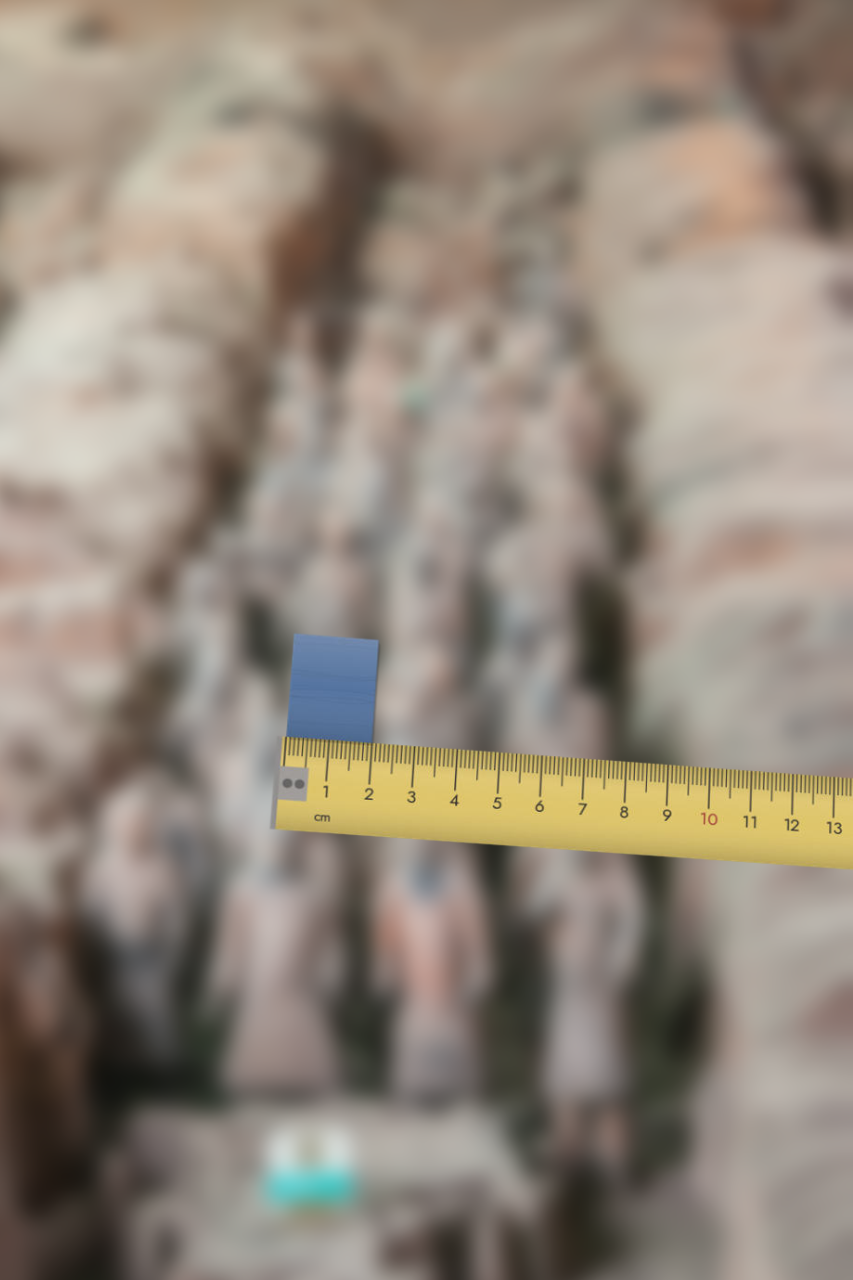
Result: 2 cm
